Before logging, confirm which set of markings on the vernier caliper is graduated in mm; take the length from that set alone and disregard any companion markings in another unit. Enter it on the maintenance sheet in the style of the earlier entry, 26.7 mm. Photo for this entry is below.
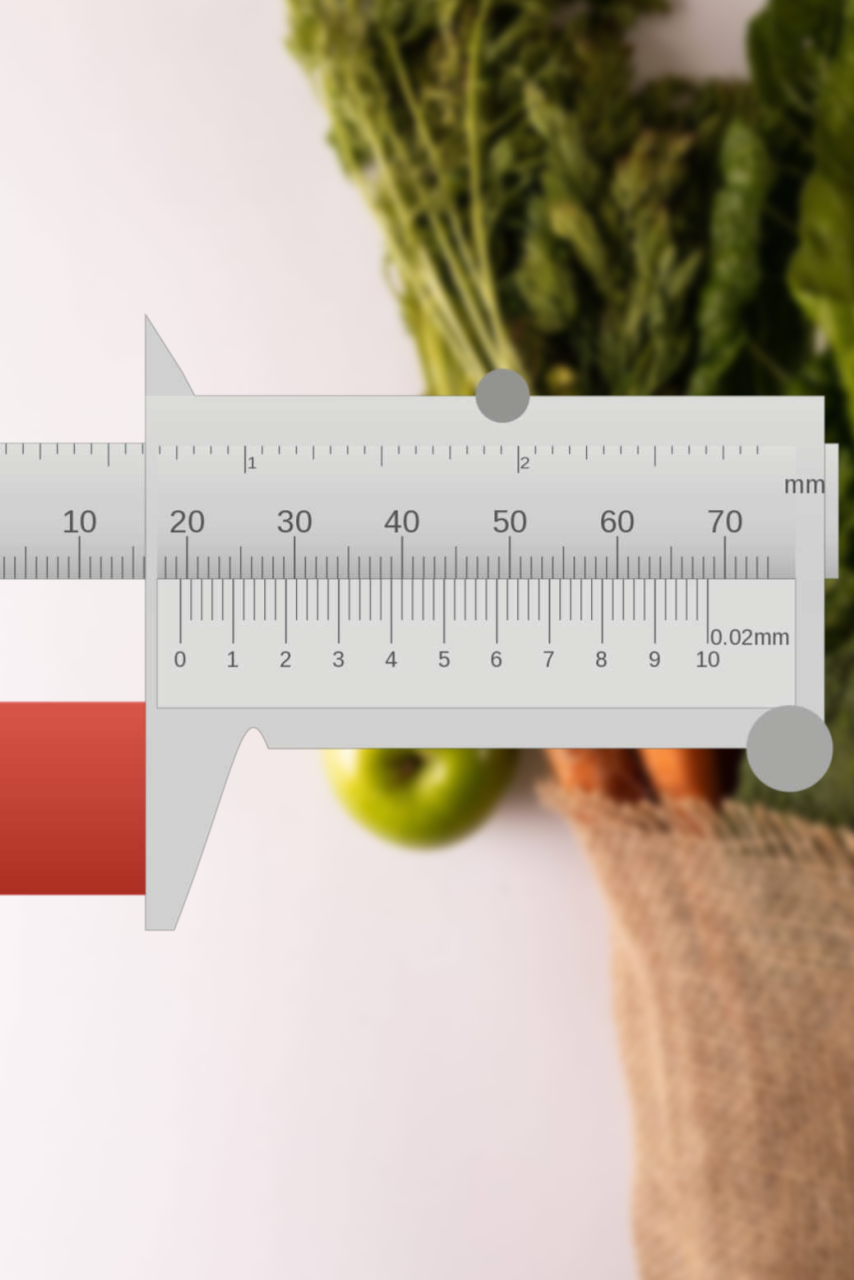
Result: 19.4 mm
